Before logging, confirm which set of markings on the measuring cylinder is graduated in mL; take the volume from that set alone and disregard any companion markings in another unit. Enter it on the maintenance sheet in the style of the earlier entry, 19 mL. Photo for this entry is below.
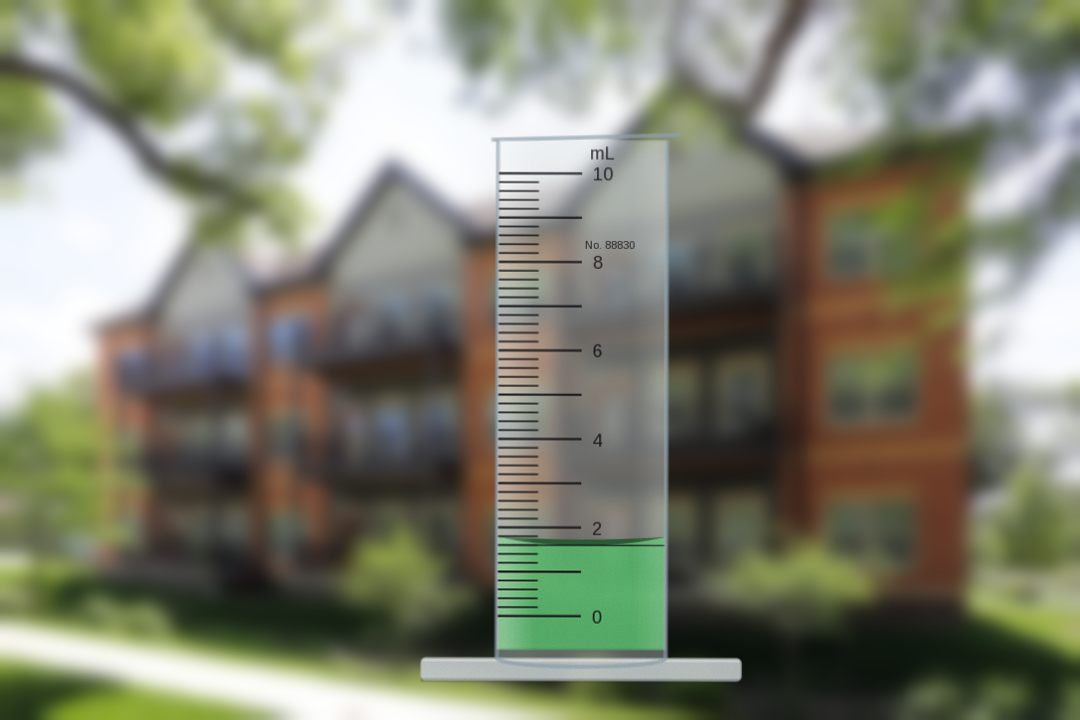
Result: 1.6 mL
